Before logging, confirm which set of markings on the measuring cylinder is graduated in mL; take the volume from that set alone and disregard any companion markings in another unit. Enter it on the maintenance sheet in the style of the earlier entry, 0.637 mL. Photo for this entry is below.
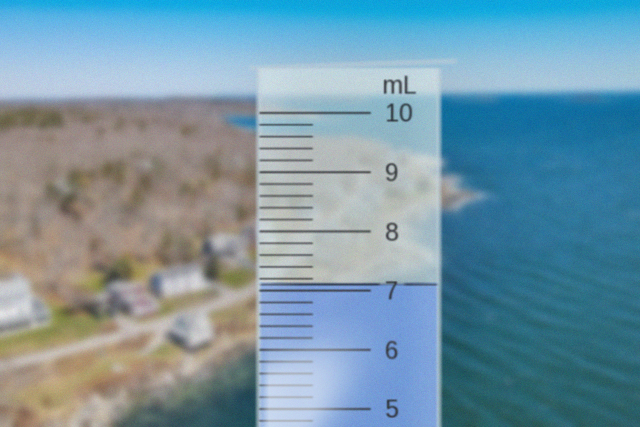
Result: 7.1 mL
